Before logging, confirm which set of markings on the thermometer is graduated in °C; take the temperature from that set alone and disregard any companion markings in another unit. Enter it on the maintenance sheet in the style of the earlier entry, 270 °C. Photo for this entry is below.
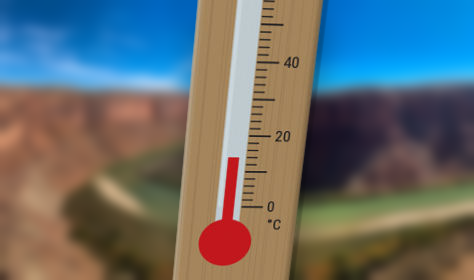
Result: 14 °C
